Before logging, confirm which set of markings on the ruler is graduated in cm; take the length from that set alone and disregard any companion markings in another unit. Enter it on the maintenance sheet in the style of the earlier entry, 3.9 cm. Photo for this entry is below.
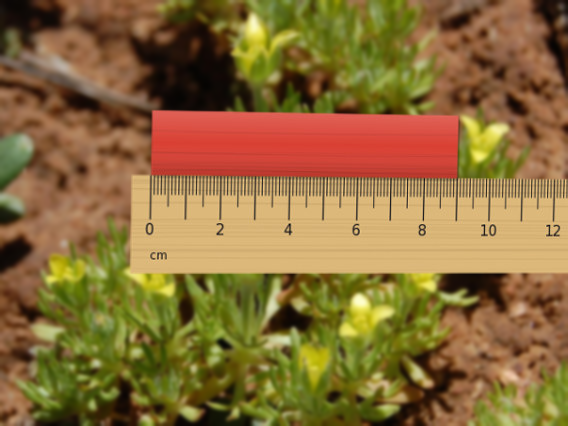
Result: 9 cm
